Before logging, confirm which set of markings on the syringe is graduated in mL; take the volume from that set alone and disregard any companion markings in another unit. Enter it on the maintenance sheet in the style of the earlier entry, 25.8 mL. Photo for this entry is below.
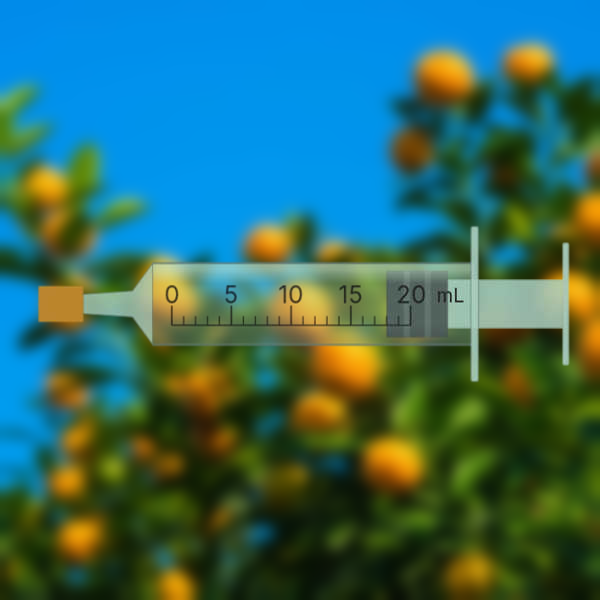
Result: 18 mL
